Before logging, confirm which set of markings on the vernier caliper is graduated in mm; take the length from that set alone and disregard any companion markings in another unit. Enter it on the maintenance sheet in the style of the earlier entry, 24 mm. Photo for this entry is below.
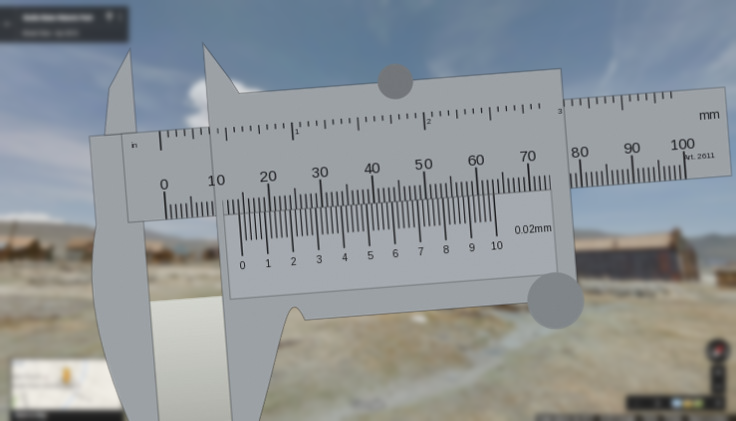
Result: 14.0 mm
